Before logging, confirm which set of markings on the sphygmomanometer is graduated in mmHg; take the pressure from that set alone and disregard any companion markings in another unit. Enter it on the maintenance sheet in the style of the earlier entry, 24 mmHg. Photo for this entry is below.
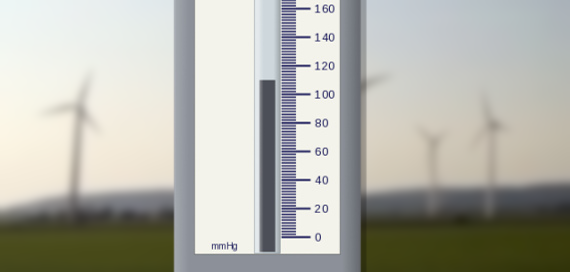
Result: 110 mmHg
